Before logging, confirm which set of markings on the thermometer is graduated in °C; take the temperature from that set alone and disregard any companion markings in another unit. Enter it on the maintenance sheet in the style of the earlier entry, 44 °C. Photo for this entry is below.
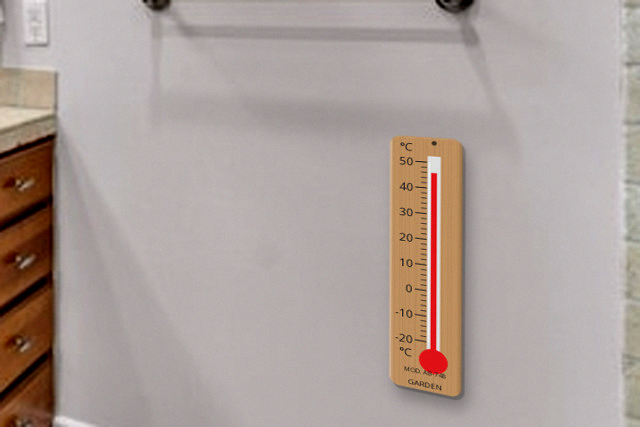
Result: 46 °C
